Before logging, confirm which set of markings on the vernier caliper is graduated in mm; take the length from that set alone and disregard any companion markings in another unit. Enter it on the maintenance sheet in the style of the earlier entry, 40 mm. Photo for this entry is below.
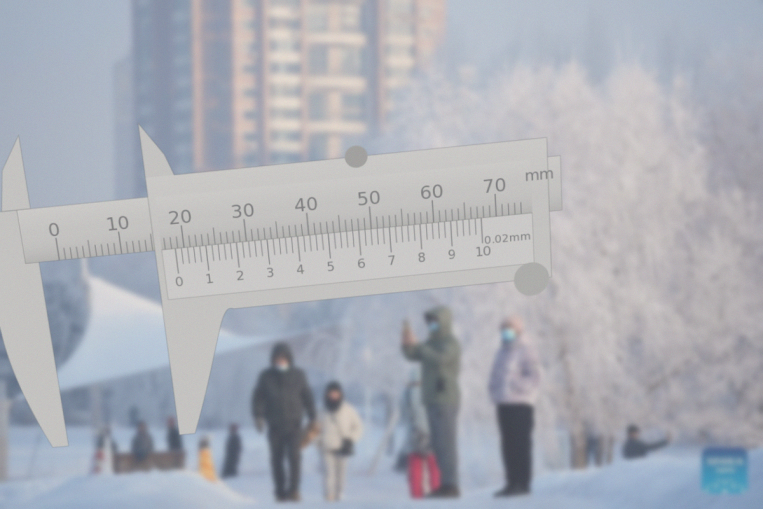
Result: 18.6 mm
